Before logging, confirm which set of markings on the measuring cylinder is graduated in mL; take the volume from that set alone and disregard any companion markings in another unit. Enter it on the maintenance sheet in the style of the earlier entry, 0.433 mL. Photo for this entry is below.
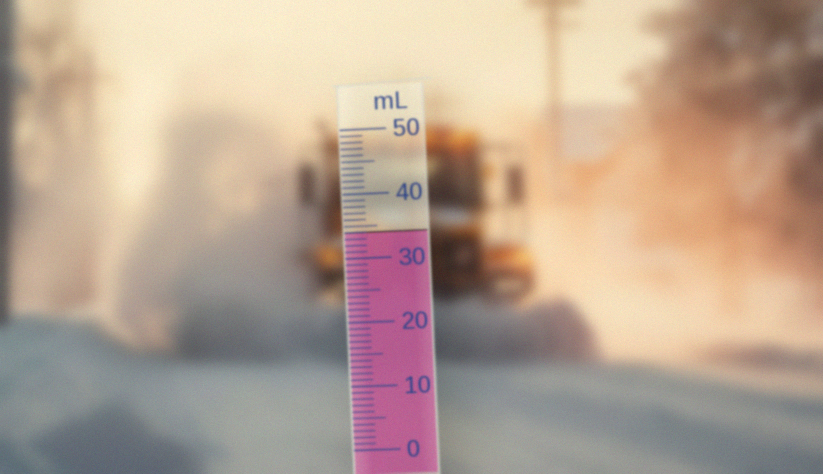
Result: 34 mL
